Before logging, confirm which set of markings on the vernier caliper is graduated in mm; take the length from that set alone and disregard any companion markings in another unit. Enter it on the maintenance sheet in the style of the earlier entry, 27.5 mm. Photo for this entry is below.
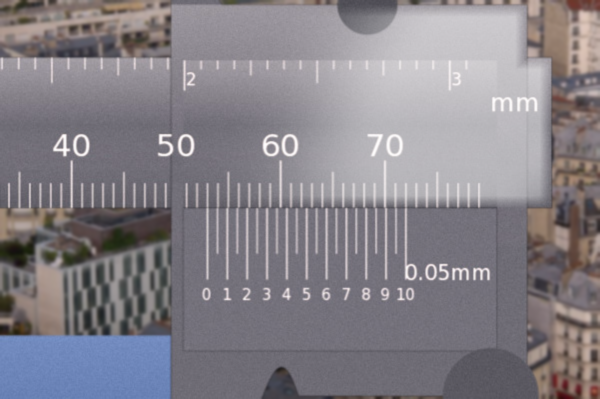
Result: 53.0 mm
